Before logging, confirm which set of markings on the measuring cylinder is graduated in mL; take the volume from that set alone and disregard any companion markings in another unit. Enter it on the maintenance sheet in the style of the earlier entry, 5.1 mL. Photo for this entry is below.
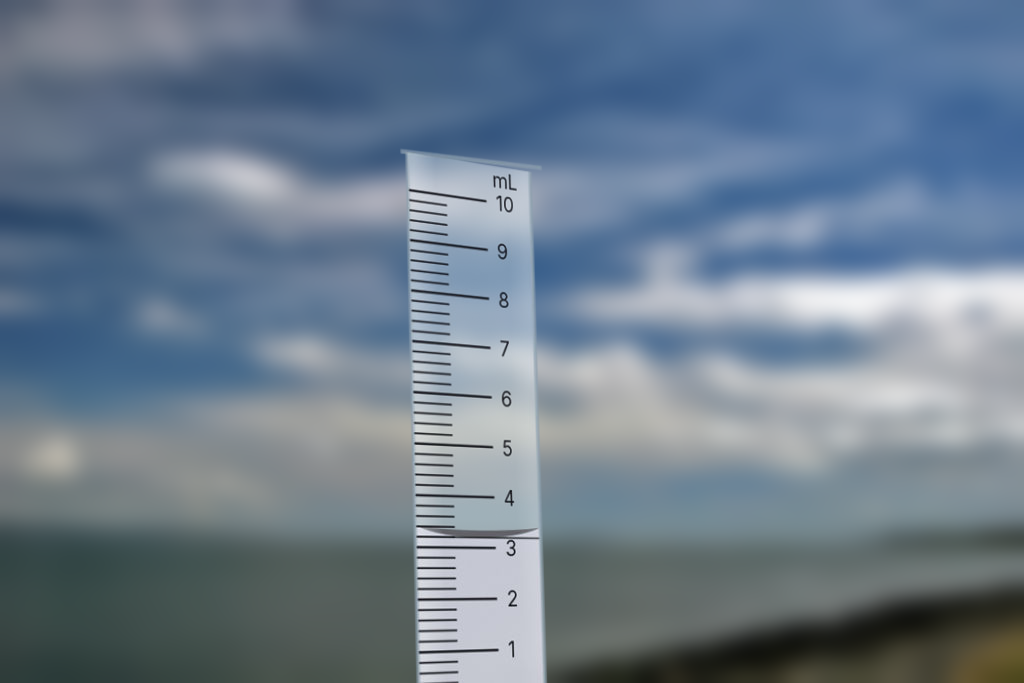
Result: 3.2 mL
